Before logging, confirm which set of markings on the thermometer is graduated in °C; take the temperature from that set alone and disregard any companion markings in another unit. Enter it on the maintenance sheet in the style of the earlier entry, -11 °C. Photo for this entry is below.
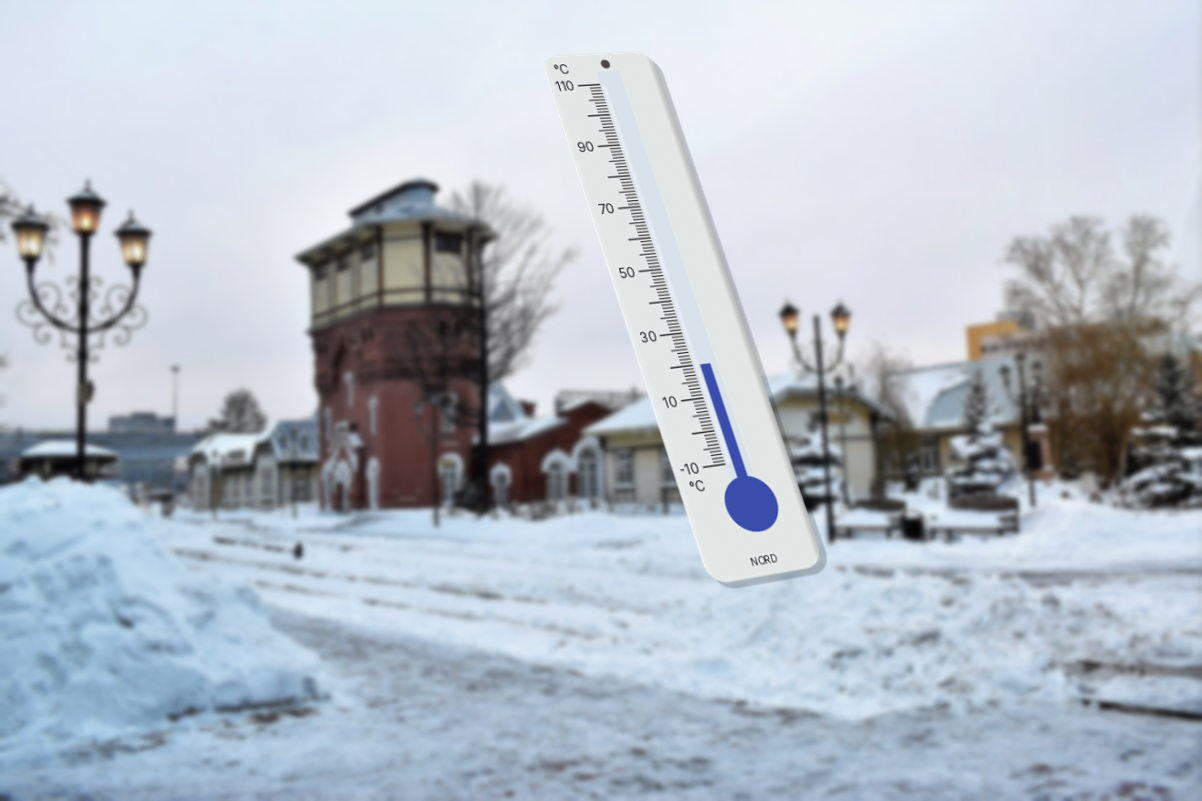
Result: 20 °C
